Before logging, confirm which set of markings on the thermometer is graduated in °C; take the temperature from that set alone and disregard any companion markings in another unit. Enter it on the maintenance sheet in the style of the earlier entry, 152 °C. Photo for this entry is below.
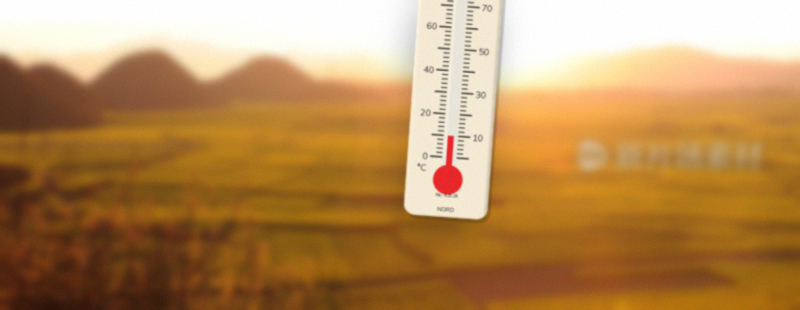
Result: 10 °C
